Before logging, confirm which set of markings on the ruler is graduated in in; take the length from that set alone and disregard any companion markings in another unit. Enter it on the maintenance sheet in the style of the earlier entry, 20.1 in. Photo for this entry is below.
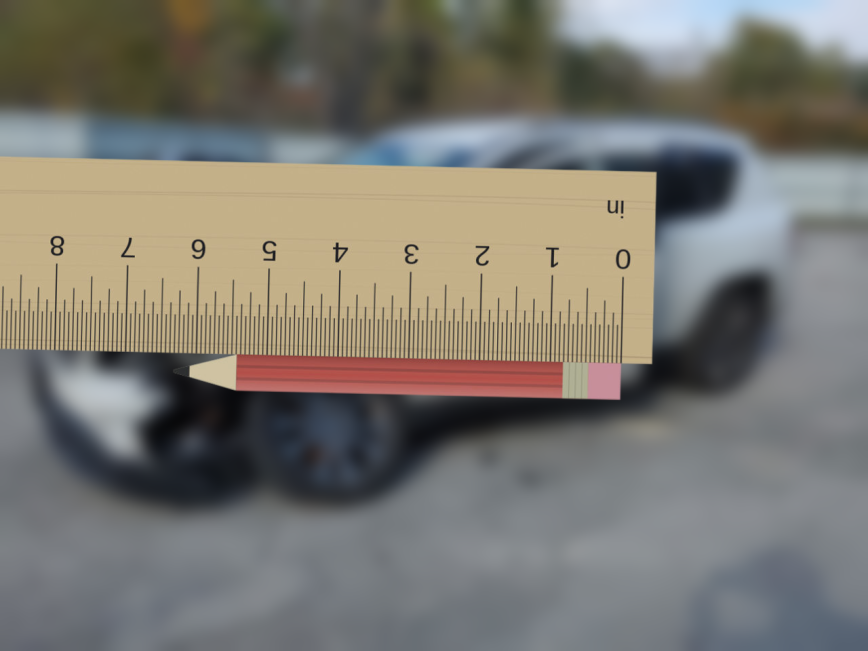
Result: 6.3125 in
